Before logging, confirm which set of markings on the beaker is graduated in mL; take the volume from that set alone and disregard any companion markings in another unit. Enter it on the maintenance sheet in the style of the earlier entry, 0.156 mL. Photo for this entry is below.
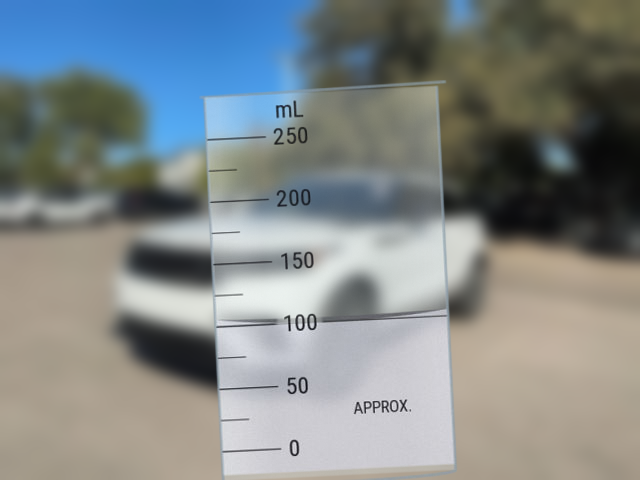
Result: 100 mL
